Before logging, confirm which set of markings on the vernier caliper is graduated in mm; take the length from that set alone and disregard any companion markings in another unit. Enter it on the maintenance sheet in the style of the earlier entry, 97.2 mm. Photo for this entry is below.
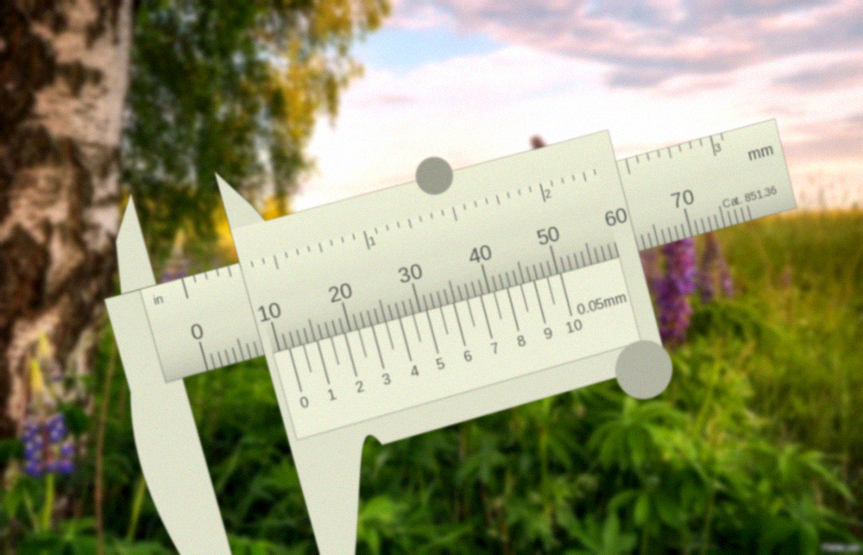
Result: 11.4 mm
